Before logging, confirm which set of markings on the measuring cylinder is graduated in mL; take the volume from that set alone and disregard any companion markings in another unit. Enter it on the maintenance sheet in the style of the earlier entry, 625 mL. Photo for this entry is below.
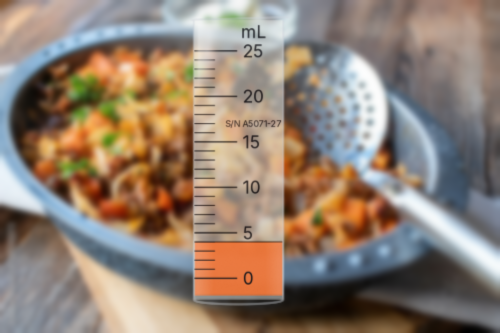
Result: 4 mL
